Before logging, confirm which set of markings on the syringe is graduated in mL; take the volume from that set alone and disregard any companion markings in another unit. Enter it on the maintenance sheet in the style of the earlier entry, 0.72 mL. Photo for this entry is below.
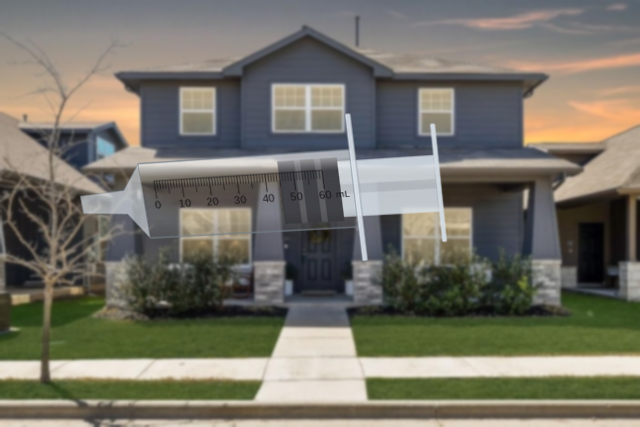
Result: 45 mL
